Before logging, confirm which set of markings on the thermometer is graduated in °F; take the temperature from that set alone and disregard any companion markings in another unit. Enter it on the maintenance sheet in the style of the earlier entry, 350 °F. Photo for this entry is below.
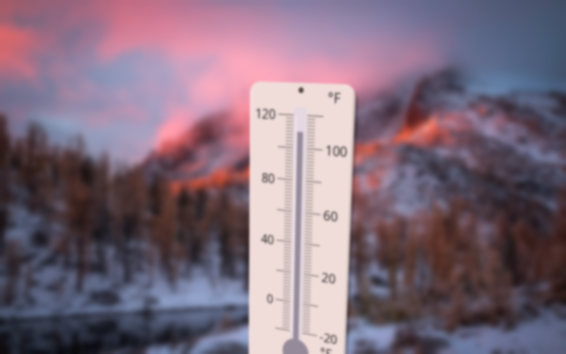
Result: 110 °F
